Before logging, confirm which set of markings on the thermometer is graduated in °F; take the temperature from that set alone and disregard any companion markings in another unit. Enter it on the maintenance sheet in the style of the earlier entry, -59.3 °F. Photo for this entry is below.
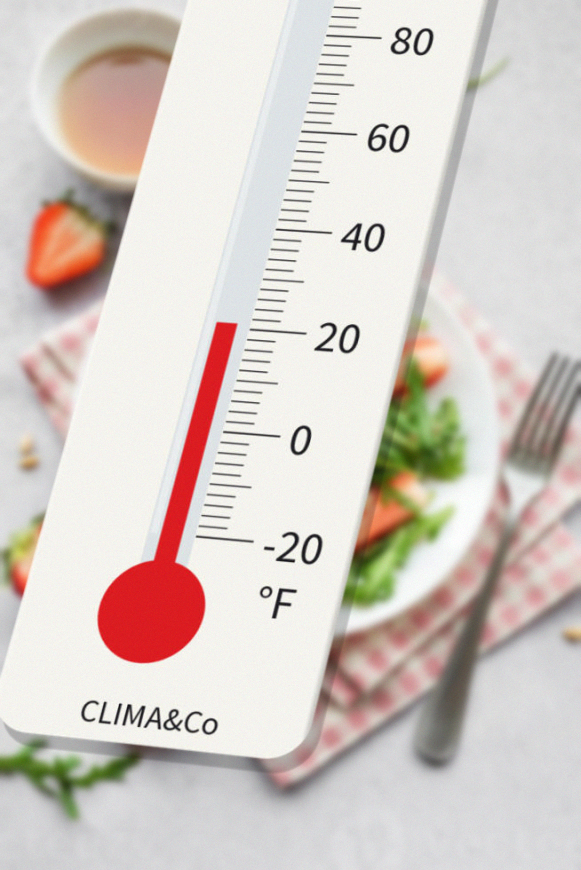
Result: 21 °F
